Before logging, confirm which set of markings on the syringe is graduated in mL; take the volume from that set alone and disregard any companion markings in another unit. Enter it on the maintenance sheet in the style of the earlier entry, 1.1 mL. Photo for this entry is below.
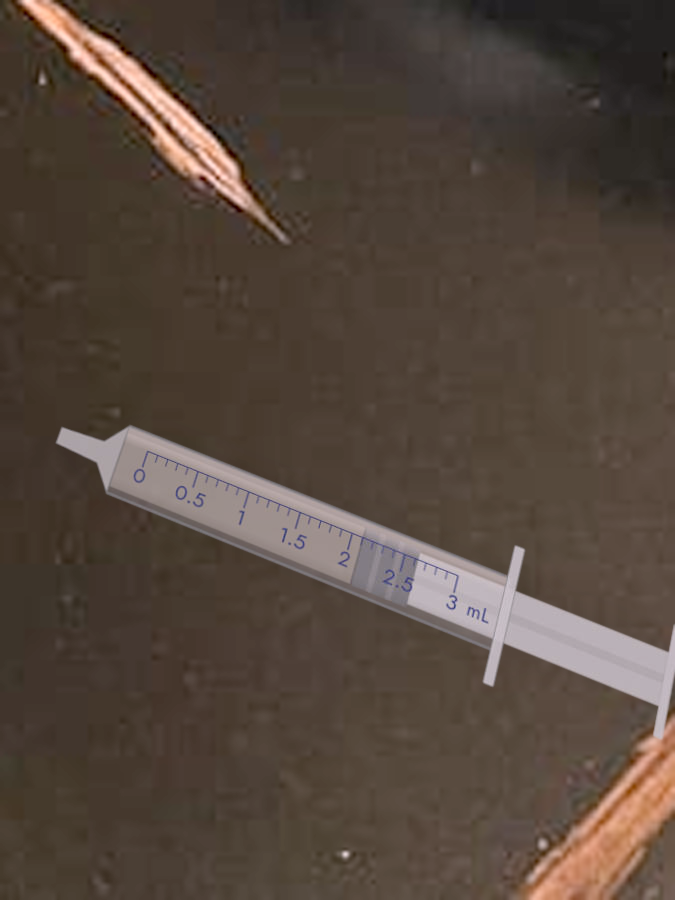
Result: 2.1 mL
